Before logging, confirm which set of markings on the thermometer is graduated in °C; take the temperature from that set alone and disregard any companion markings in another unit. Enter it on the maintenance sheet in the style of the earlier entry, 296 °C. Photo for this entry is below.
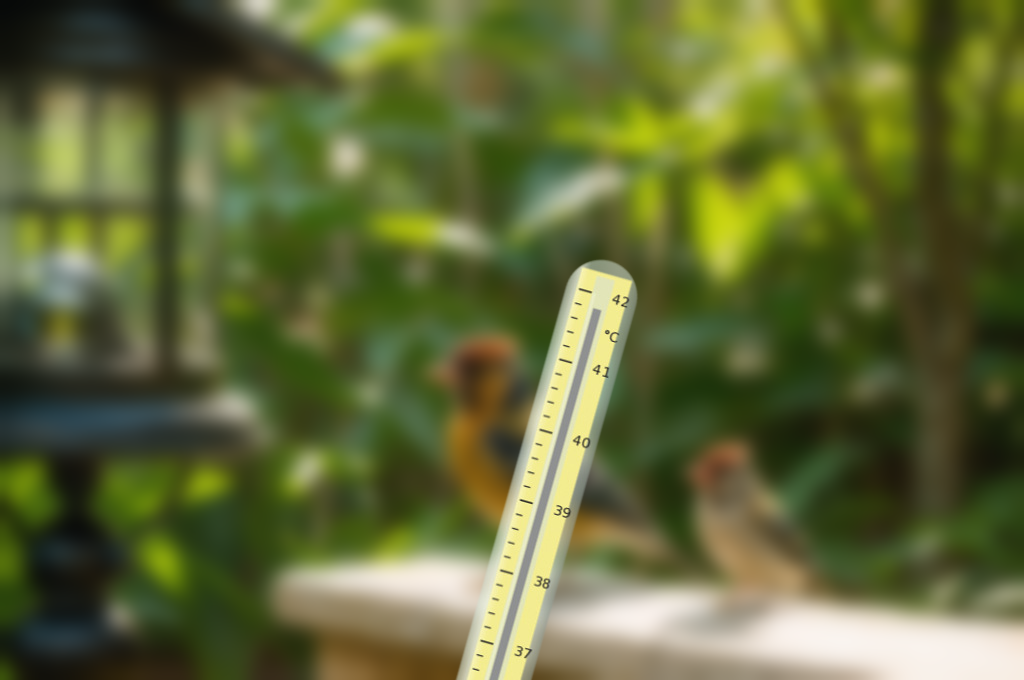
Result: 41.8 °C
